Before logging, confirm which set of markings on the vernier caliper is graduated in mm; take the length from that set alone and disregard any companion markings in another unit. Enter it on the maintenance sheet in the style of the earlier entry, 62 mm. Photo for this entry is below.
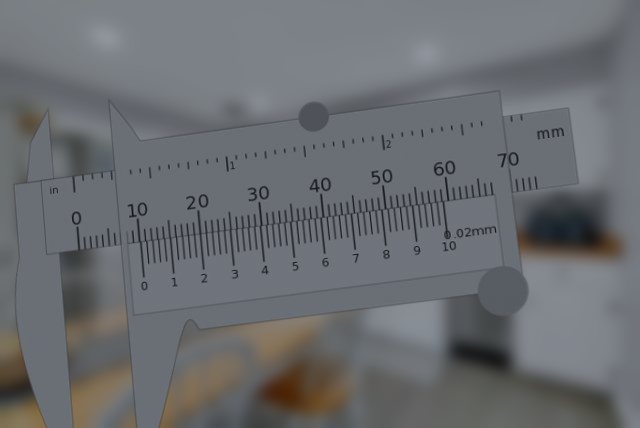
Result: 10.2 mm
